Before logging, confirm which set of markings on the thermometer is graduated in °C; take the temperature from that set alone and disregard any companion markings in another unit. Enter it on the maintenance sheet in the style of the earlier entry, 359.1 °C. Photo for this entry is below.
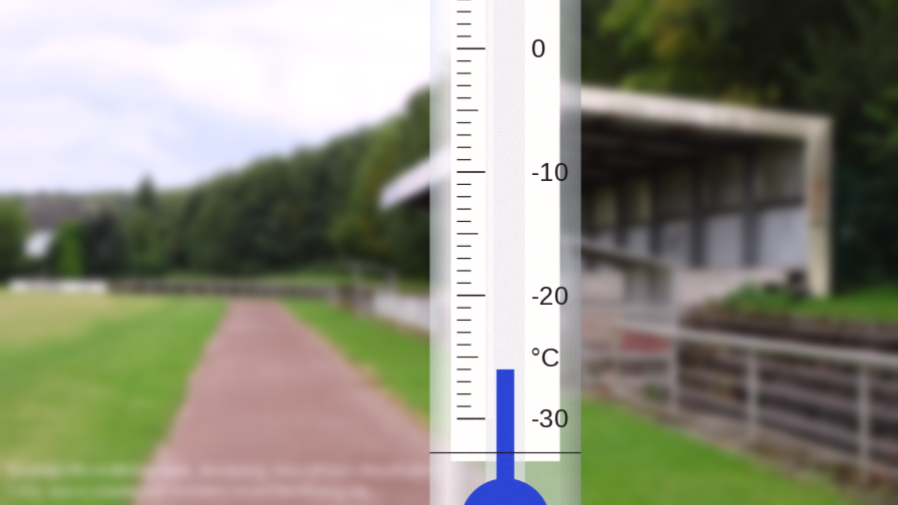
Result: -26 °C
